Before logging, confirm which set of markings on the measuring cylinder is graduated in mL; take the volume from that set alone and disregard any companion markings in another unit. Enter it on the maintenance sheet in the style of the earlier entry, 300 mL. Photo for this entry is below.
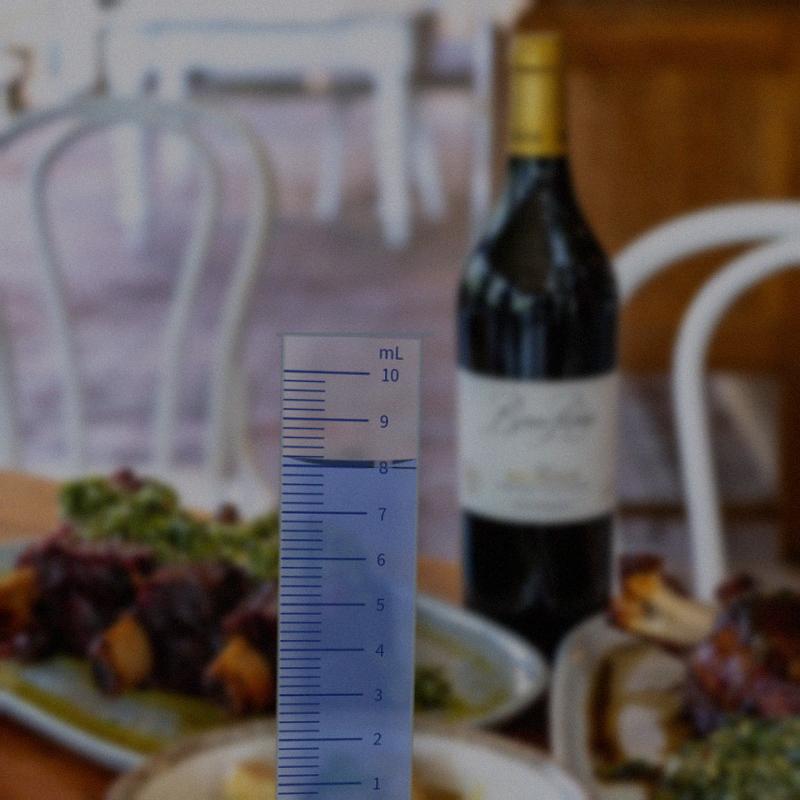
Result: 8 mL
